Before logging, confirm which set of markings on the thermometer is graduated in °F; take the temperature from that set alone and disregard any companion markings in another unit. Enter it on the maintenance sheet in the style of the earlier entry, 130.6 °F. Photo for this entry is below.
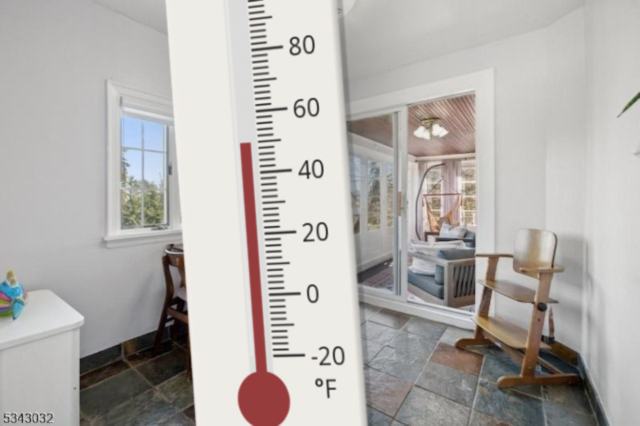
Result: 50 °F
